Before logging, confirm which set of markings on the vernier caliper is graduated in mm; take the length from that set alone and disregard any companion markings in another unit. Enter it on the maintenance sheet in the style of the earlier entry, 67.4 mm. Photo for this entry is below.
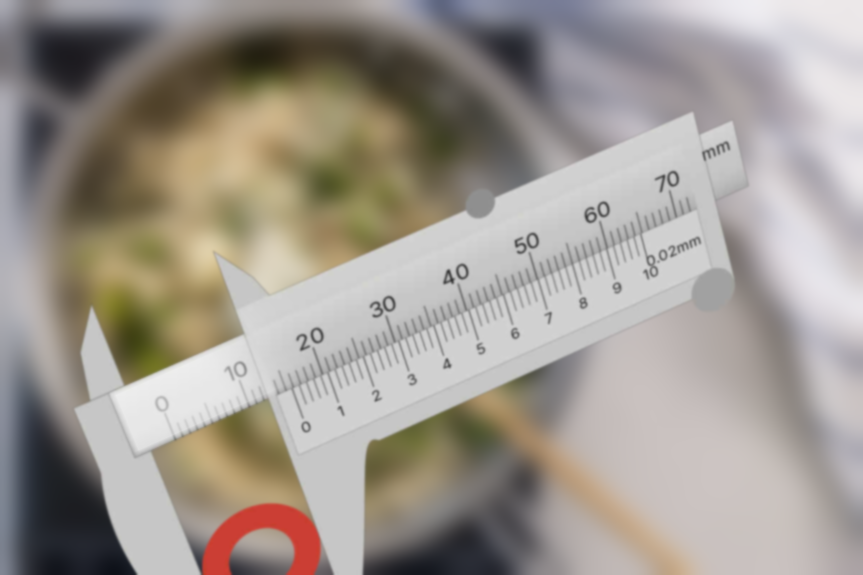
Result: 15.8 mm
